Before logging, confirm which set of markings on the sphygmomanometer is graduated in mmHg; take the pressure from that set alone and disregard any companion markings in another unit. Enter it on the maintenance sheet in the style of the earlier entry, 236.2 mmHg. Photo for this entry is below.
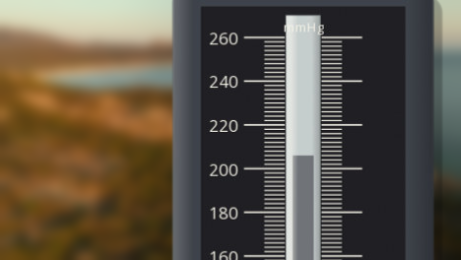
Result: 206 mmHg
